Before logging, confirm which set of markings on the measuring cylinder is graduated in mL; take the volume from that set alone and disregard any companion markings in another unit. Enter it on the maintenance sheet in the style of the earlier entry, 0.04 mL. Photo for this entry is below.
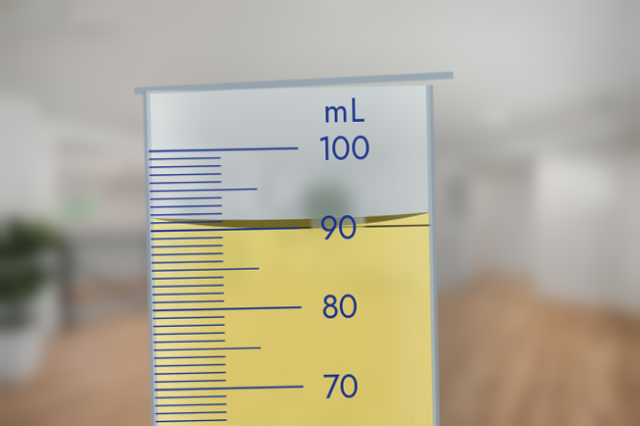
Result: 90 mL
